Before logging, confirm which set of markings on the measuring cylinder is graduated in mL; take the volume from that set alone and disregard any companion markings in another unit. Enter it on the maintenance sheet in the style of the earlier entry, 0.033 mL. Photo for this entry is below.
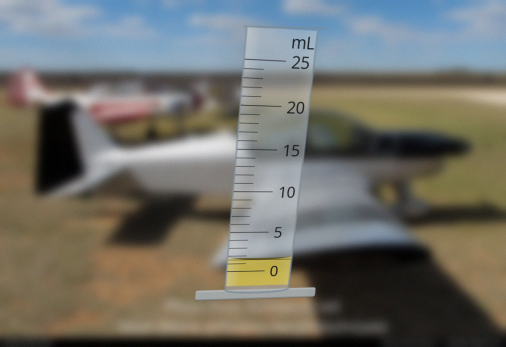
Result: 1.5 mL
